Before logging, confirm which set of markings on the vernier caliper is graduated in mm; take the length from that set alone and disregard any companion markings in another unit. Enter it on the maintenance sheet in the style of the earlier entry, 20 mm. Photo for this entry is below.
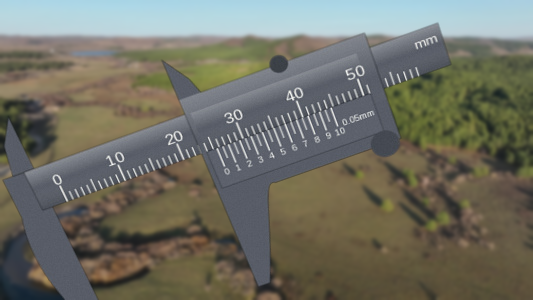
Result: 25.6 mm
